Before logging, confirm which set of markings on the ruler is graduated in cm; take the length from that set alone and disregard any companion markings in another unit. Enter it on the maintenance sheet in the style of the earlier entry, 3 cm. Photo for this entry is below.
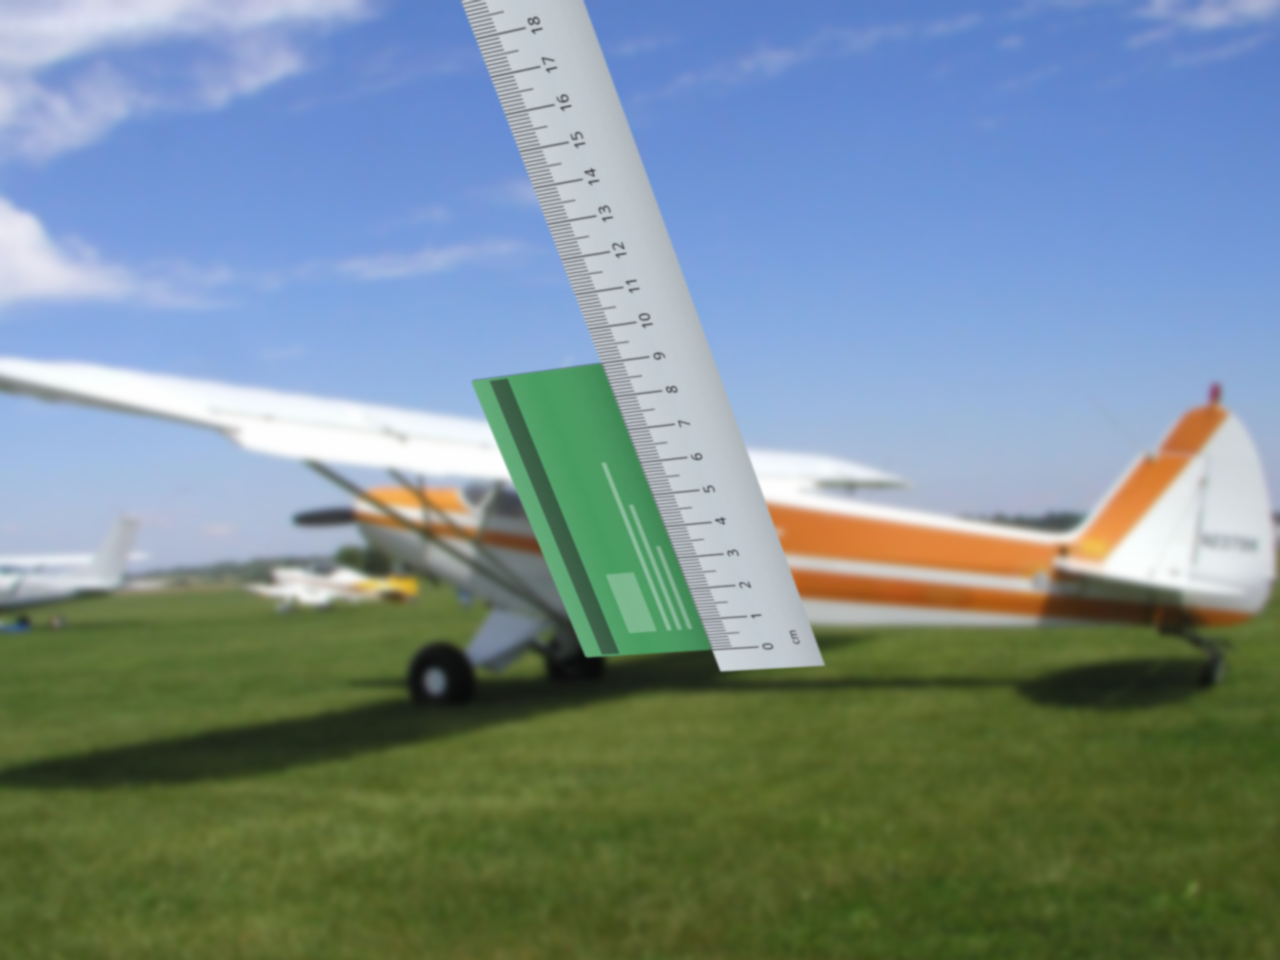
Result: 9 cm
